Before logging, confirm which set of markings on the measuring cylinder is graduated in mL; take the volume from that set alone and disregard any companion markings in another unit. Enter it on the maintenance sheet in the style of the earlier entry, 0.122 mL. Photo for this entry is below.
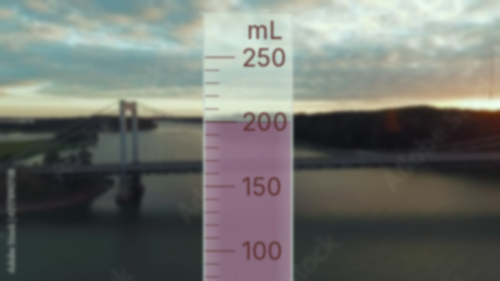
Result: 200 mL
